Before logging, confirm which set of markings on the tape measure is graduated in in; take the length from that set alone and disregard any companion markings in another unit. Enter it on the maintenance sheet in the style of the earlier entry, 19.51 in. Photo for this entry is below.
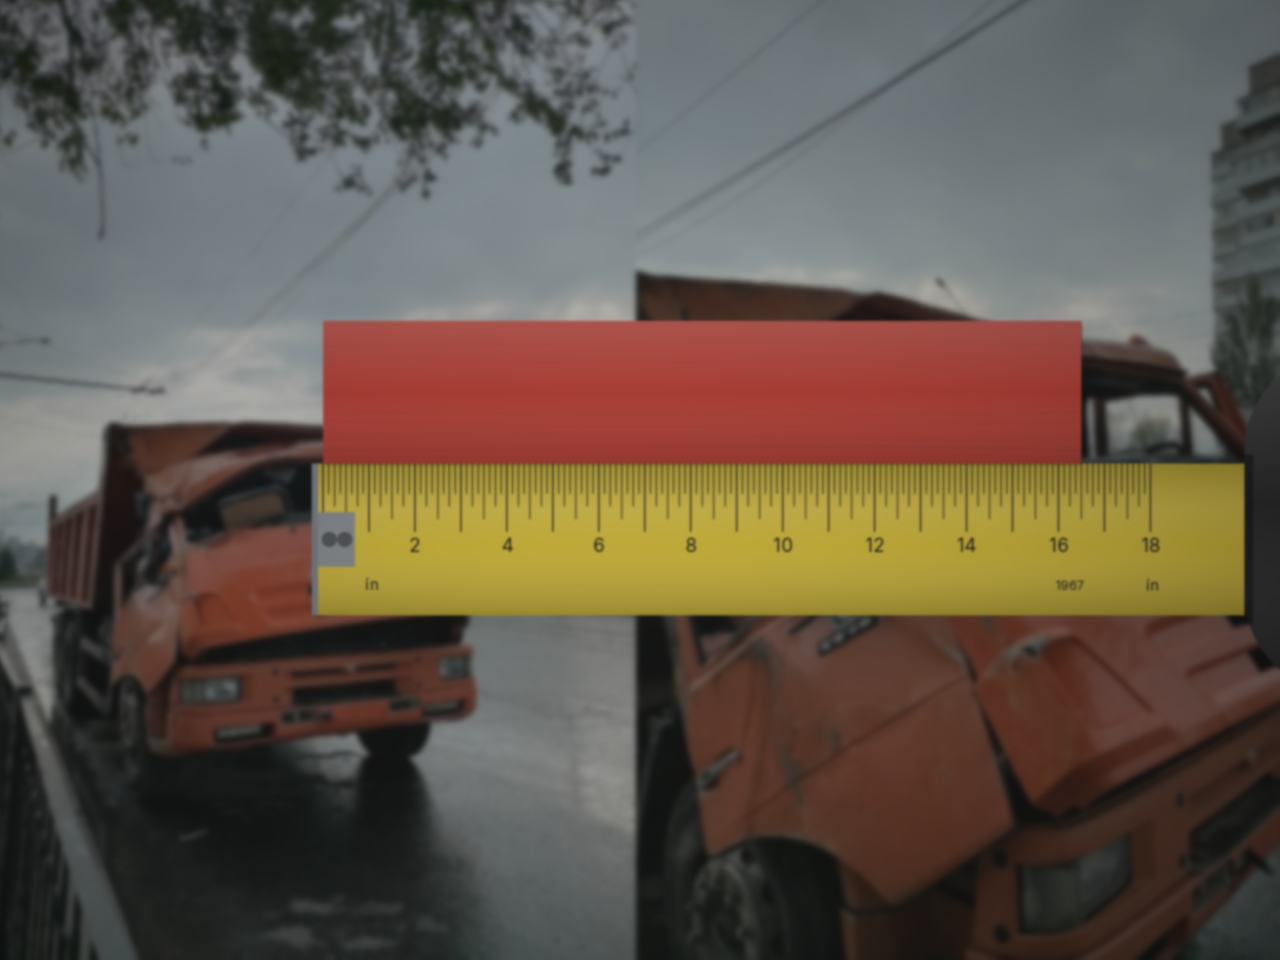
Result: 16.5 in
